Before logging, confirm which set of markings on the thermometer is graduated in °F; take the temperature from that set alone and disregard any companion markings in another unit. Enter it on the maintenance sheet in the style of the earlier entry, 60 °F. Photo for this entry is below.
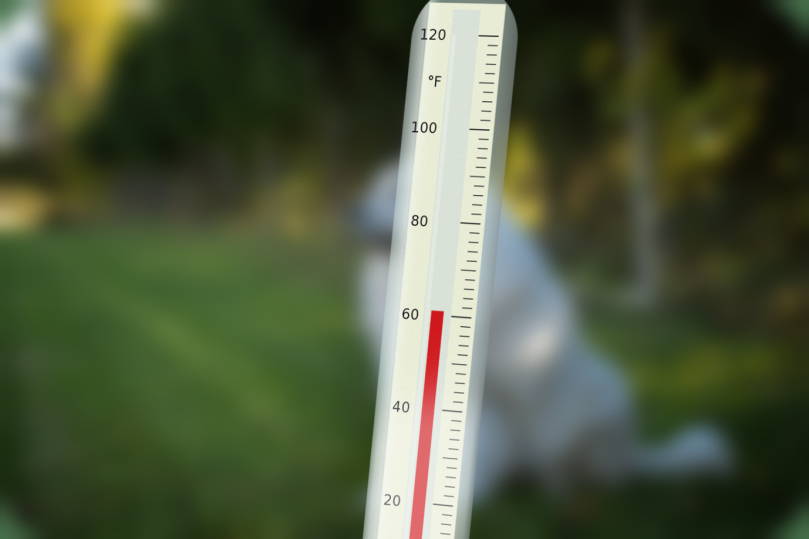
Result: 61 °F
